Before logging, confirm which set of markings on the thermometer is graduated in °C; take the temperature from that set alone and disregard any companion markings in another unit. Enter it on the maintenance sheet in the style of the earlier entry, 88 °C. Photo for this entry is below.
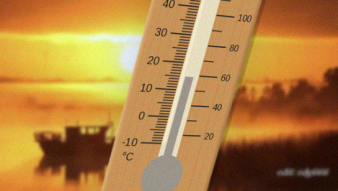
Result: 15 °C
